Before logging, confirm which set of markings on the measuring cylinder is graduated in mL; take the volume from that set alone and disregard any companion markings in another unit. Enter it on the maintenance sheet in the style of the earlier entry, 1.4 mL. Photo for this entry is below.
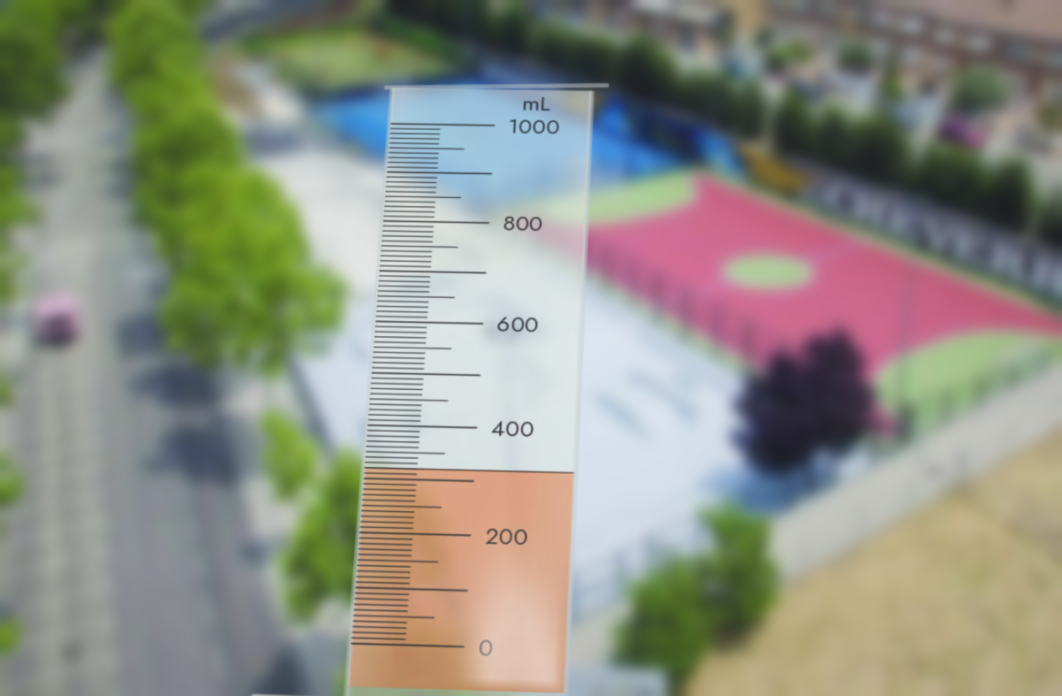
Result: 320 mL
